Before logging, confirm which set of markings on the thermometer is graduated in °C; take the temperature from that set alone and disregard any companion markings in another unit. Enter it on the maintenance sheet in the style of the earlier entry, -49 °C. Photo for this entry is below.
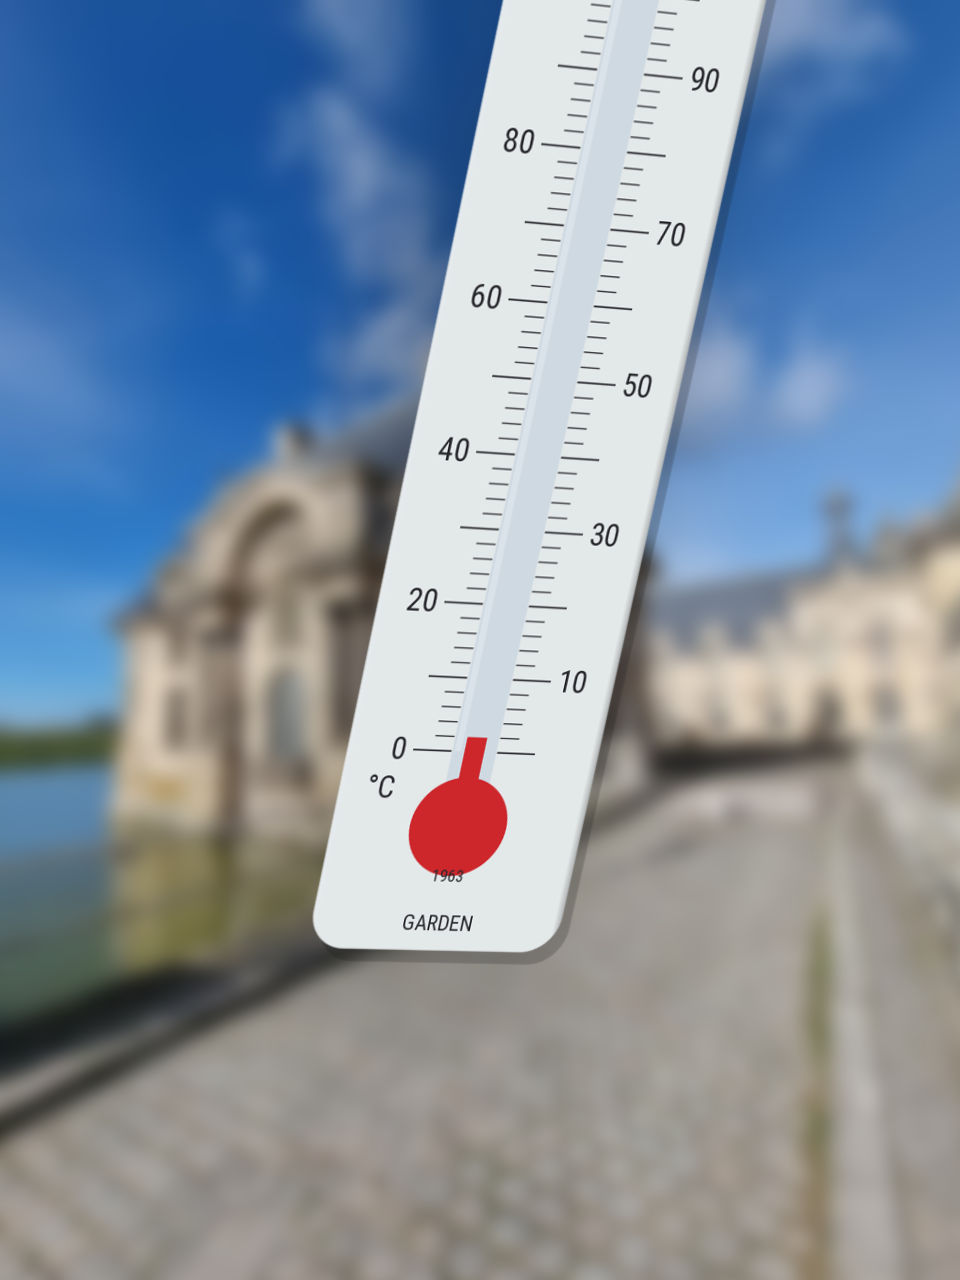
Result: 2 °C
